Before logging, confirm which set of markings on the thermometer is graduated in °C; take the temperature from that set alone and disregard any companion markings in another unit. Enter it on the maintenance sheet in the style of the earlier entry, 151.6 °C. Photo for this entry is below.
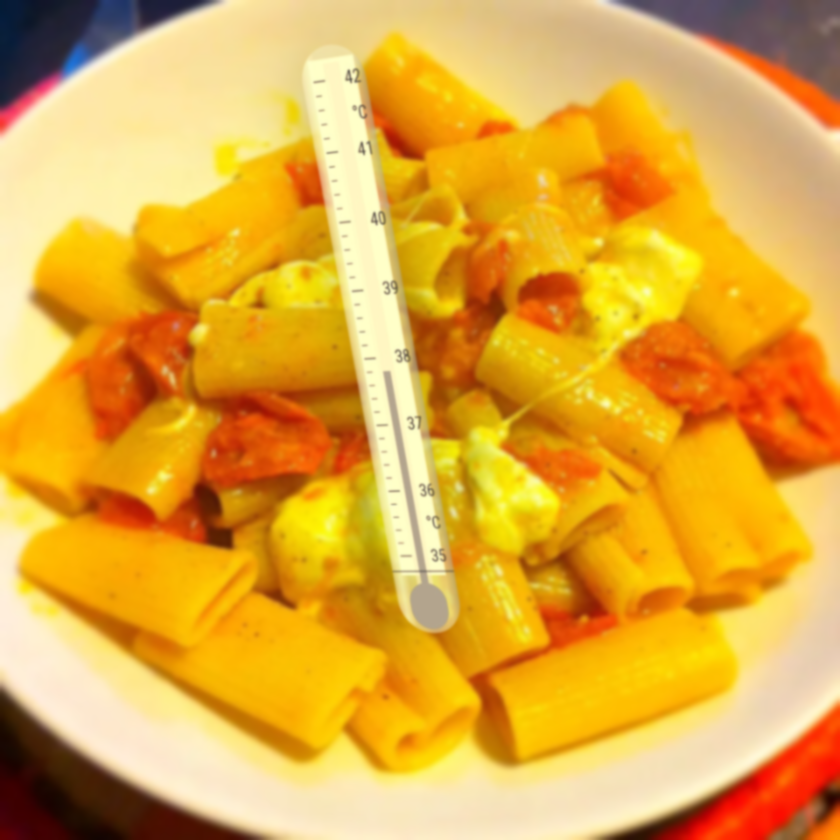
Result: 37.8 °C
